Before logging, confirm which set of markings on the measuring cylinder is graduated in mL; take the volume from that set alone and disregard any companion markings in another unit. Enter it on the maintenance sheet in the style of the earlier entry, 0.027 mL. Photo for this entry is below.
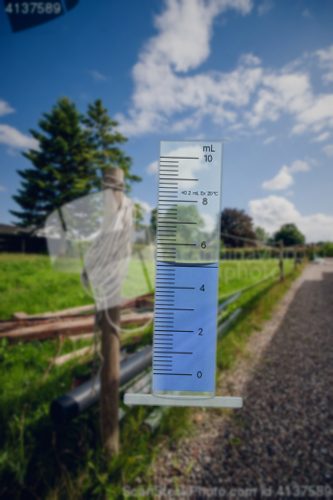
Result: 5 mL
